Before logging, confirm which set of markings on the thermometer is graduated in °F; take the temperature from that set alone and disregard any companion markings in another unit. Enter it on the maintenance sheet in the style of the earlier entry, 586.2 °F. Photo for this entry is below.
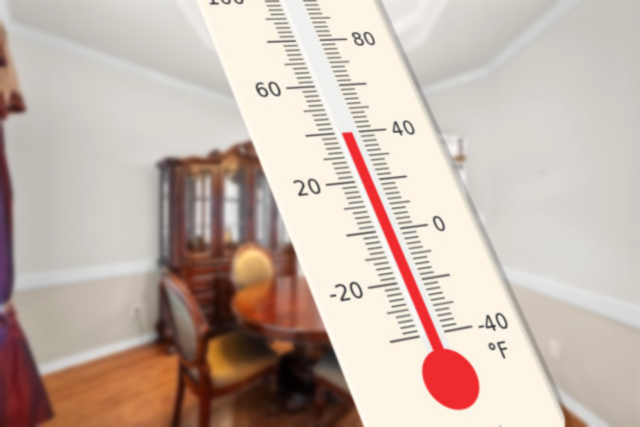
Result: 40 °F
